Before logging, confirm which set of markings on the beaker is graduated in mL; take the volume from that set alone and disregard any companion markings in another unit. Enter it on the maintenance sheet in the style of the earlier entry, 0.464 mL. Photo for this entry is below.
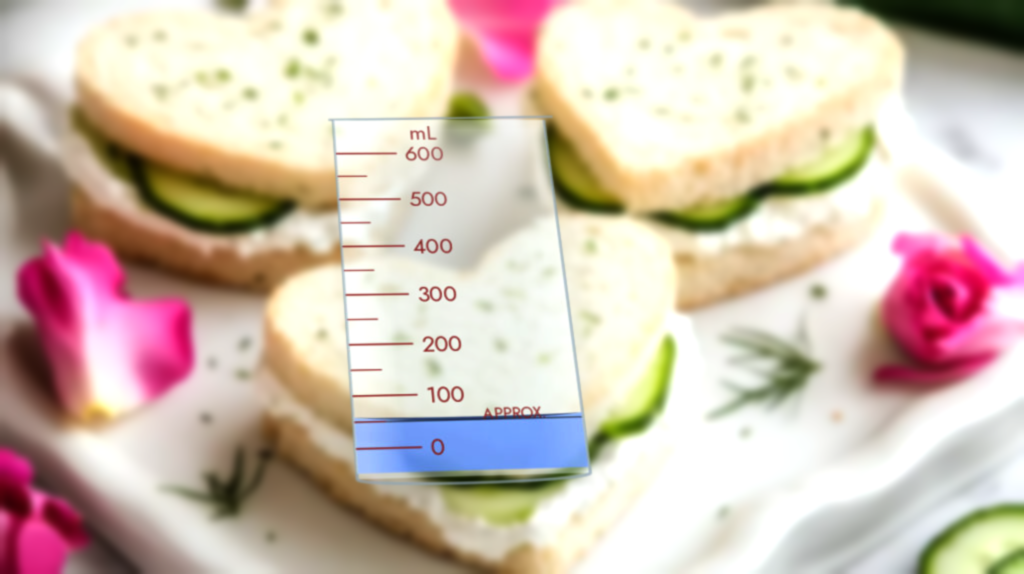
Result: 50 mL
